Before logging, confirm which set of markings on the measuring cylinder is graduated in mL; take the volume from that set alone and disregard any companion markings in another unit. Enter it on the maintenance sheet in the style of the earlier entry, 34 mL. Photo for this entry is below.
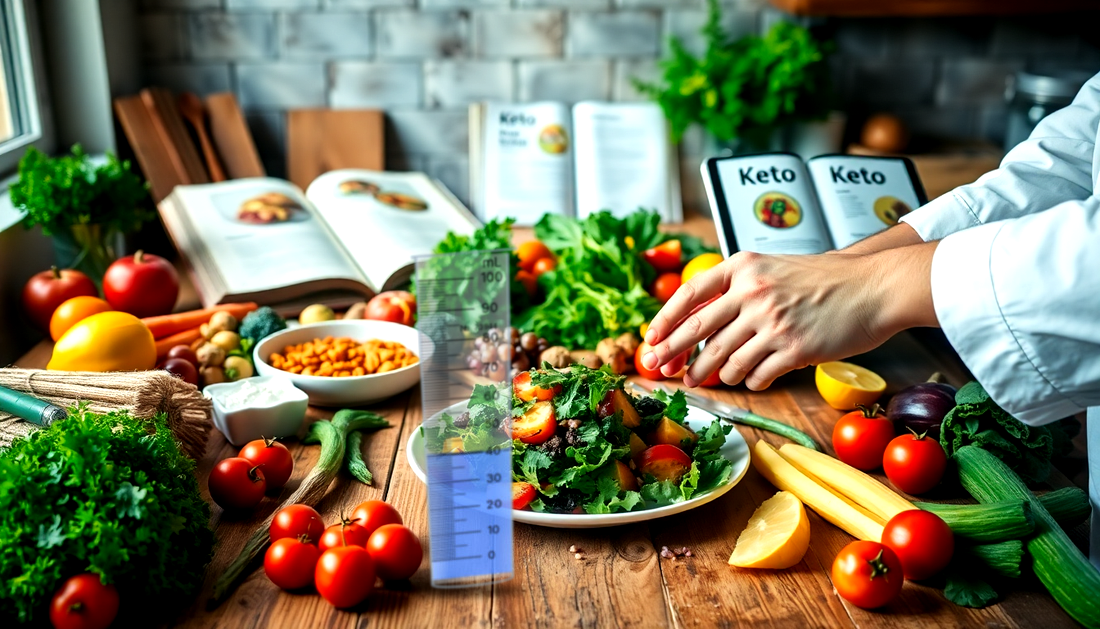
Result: 40 mL
